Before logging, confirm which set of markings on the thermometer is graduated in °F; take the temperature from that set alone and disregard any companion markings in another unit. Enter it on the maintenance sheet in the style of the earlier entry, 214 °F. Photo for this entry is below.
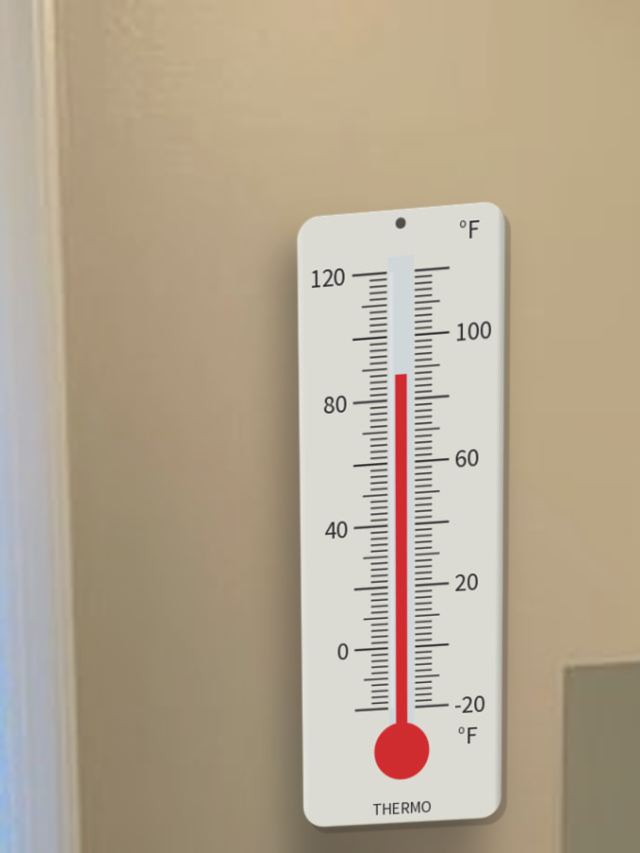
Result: 88 °F
